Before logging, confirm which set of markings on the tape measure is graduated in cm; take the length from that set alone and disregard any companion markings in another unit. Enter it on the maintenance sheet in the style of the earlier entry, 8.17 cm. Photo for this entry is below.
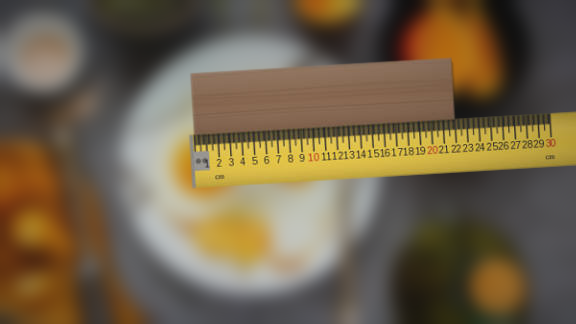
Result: 22 cm
